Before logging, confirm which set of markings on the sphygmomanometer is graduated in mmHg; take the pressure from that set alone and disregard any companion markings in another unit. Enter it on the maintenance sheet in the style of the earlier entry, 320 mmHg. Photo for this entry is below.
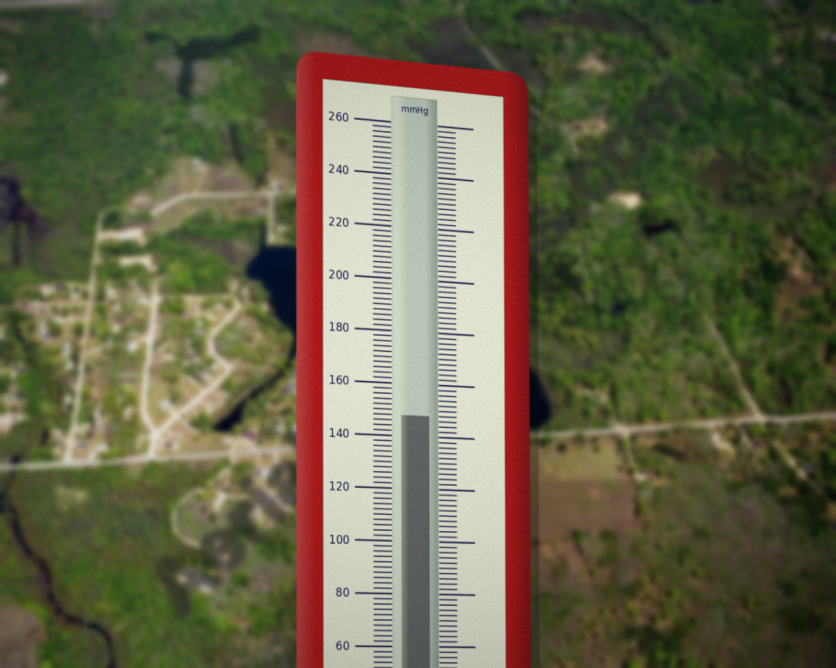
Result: 148 mmHg
